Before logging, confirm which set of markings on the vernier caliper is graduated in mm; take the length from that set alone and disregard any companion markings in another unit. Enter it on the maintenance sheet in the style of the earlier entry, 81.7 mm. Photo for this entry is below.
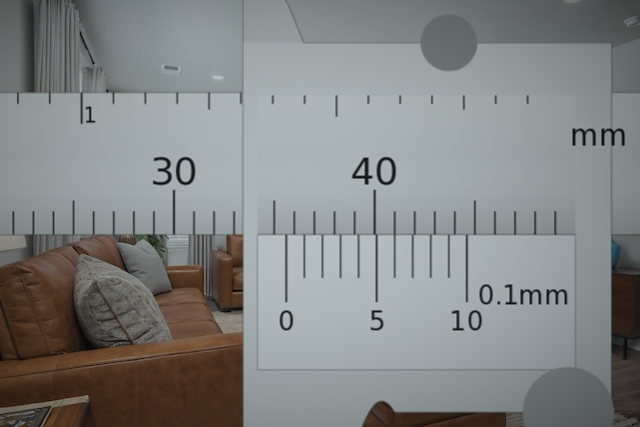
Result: 35.6 mm
